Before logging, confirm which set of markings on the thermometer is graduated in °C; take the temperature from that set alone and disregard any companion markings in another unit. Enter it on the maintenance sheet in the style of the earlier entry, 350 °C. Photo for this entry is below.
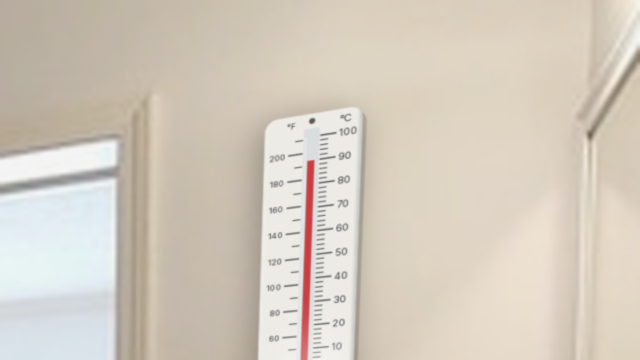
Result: 90 °C
